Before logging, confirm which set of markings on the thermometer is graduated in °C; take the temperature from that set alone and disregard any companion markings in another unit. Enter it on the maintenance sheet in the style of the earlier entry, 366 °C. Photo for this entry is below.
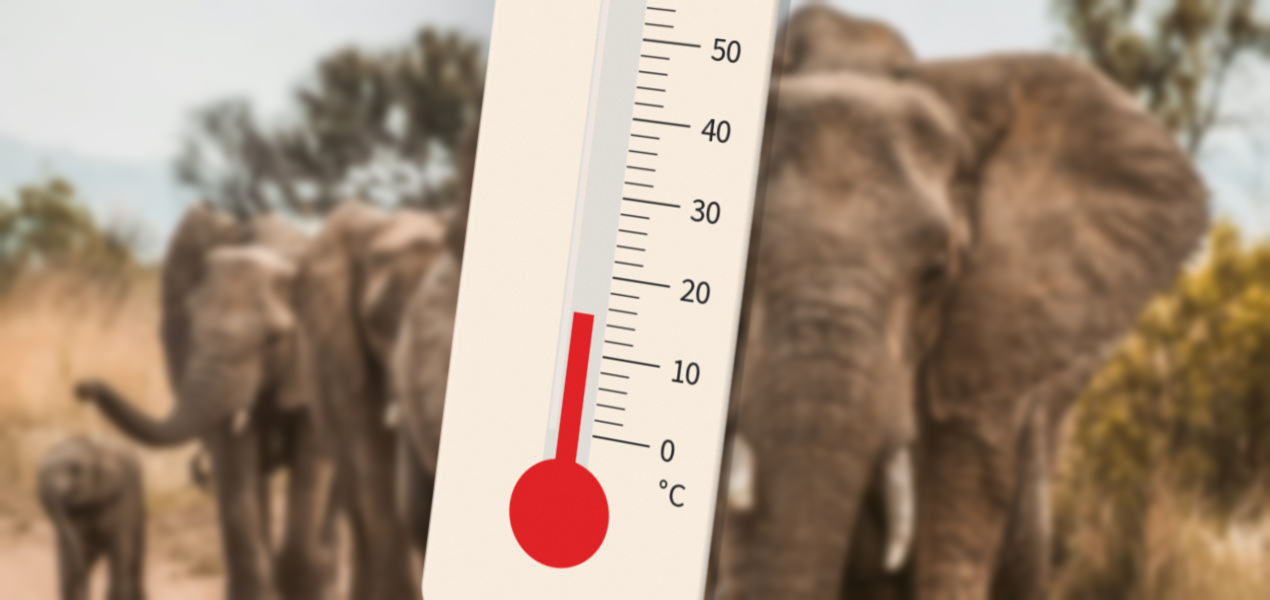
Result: 15 °C
